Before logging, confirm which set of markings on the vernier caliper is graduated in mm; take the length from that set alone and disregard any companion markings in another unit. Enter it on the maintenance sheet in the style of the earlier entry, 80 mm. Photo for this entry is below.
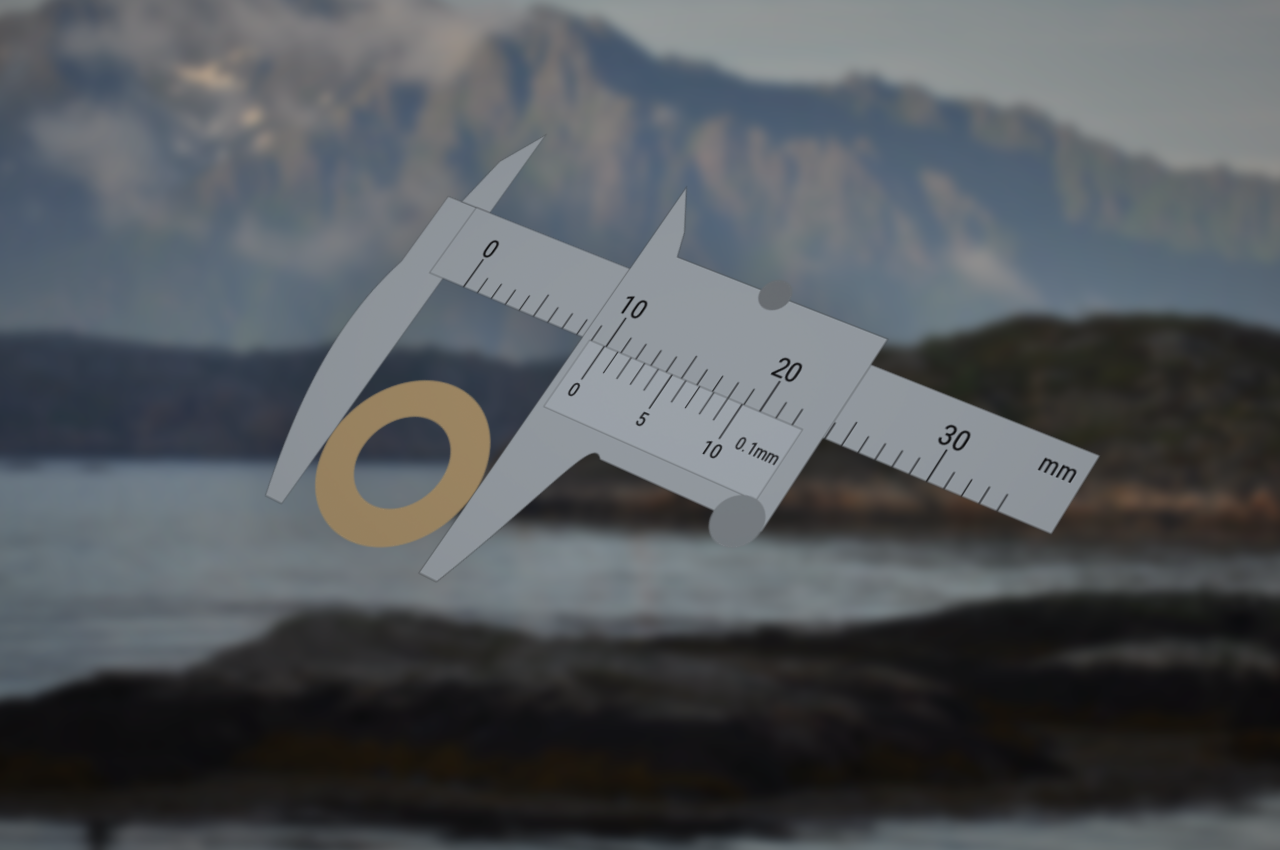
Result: 9.9 mm
